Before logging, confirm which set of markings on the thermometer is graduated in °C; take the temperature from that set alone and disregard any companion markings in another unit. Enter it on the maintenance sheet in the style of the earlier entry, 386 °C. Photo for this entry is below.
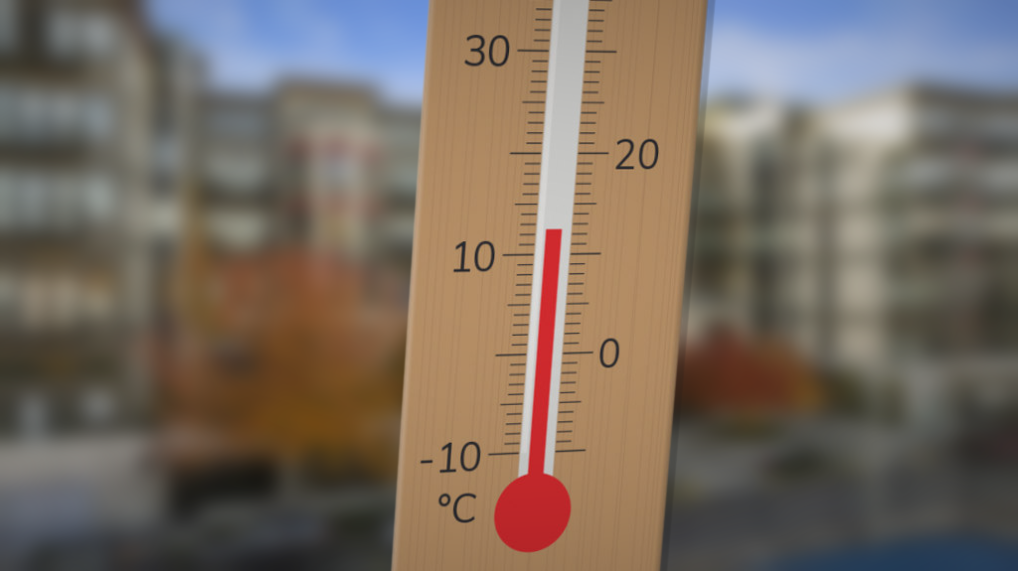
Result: 12.5 °C
